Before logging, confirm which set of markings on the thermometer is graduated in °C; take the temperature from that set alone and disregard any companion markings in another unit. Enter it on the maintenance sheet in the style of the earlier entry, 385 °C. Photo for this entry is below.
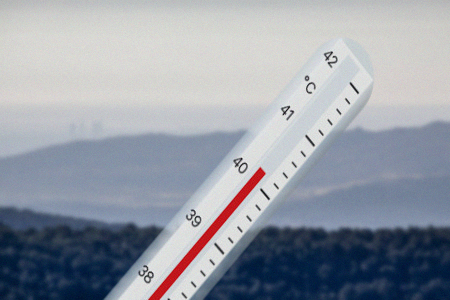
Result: 40.2 °C
